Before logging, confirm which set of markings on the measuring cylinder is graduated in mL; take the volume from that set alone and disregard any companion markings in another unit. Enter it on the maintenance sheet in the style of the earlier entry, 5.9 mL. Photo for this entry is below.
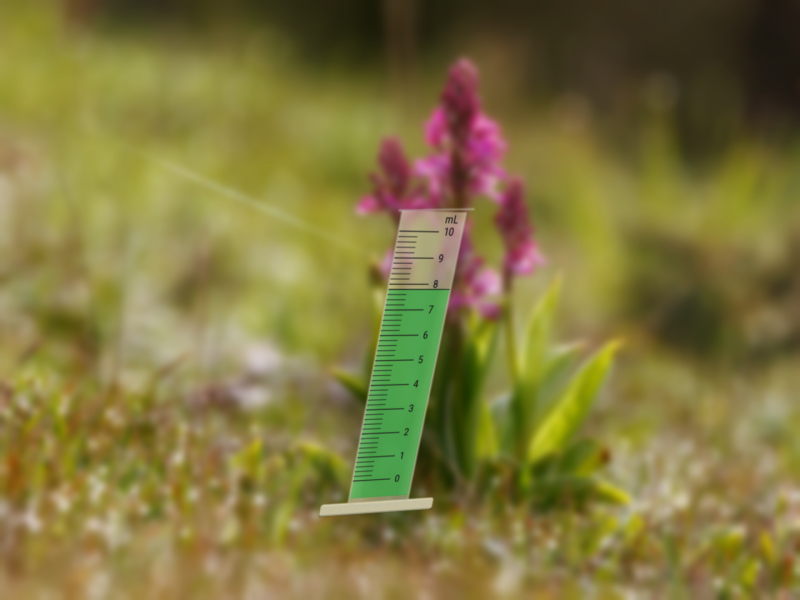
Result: 7.8 mL
